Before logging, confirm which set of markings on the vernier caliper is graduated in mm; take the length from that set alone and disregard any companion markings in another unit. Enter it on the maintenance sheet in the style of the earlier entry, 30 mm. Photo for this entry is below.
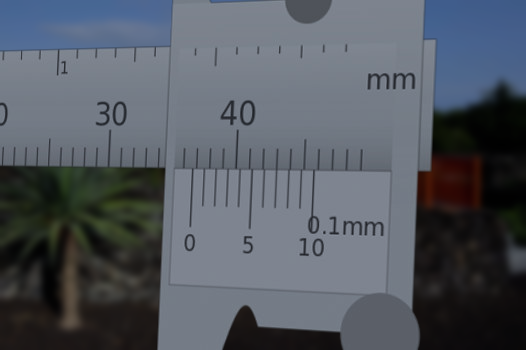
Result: 36.7 mm
